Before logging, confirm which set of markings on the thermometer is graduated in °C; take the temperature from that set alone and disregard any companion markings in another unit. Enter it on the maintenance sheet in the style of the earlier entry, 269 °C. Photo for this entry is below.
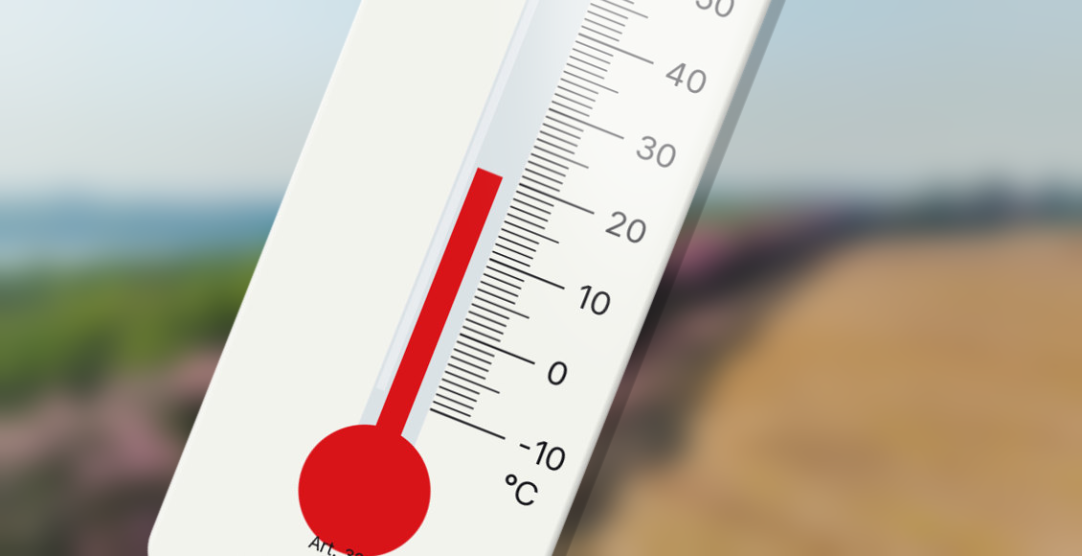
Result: 20 °C
